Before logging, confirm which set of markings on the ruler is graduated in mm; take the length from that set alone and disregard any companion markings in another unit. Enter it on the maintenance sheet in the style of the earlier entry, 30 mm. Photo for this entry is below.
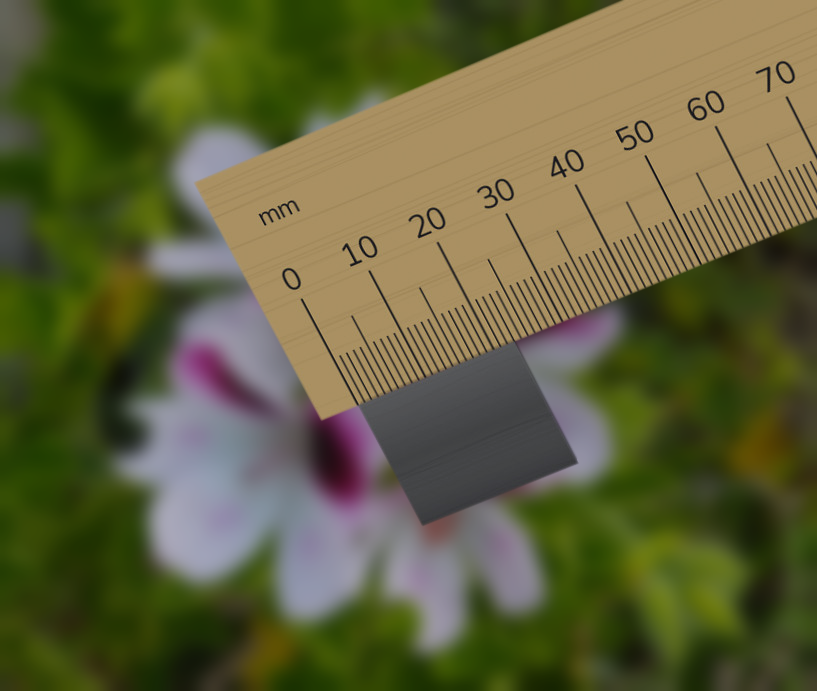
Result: 23 mm
